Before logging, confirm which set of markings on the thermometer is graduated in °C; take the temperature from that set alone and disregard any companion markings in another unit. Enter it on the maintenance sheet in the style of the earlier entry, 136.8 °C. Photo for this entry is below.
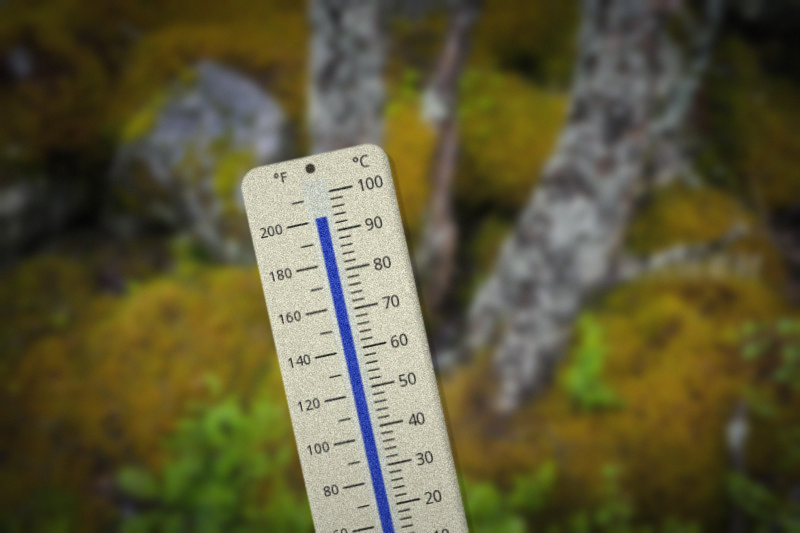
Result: 94 °C
